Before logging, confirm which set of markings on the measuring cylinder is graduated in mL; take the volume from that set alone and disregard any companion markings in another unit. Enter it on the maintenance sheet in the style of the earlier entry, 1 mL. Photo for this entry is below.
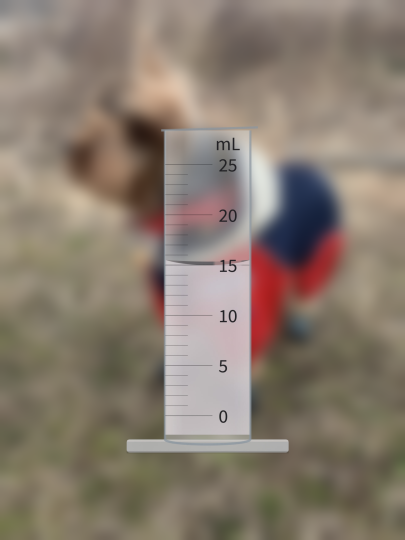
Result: 15 mL
